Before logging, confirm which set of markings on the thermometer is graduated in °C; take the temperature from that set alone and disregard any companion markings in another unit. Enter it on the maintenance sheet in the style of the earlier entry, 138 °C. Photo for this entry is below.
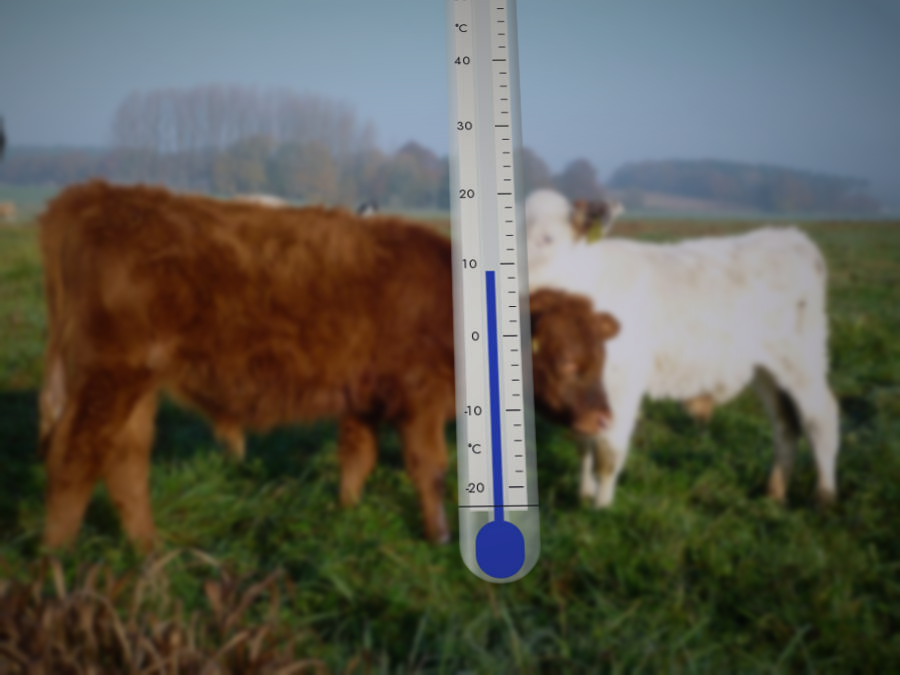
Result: 9 °C
